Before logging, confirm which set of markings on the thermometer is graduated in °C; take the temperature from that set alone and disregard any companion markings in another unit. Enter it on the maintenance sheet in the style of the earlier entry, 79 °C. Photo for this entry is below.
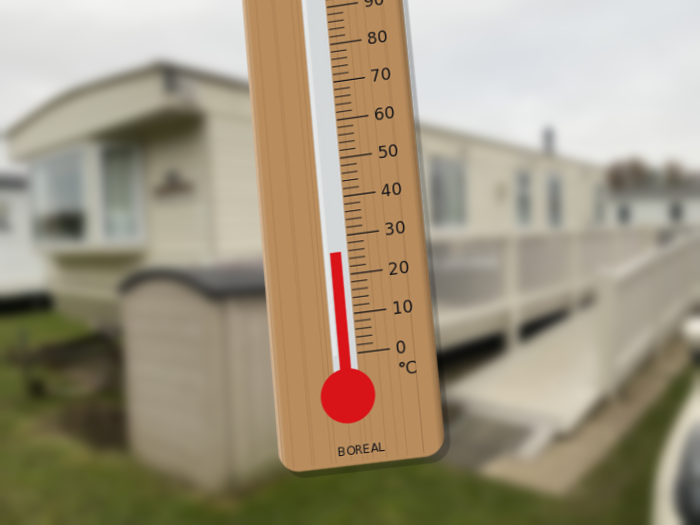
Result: 26 °C
